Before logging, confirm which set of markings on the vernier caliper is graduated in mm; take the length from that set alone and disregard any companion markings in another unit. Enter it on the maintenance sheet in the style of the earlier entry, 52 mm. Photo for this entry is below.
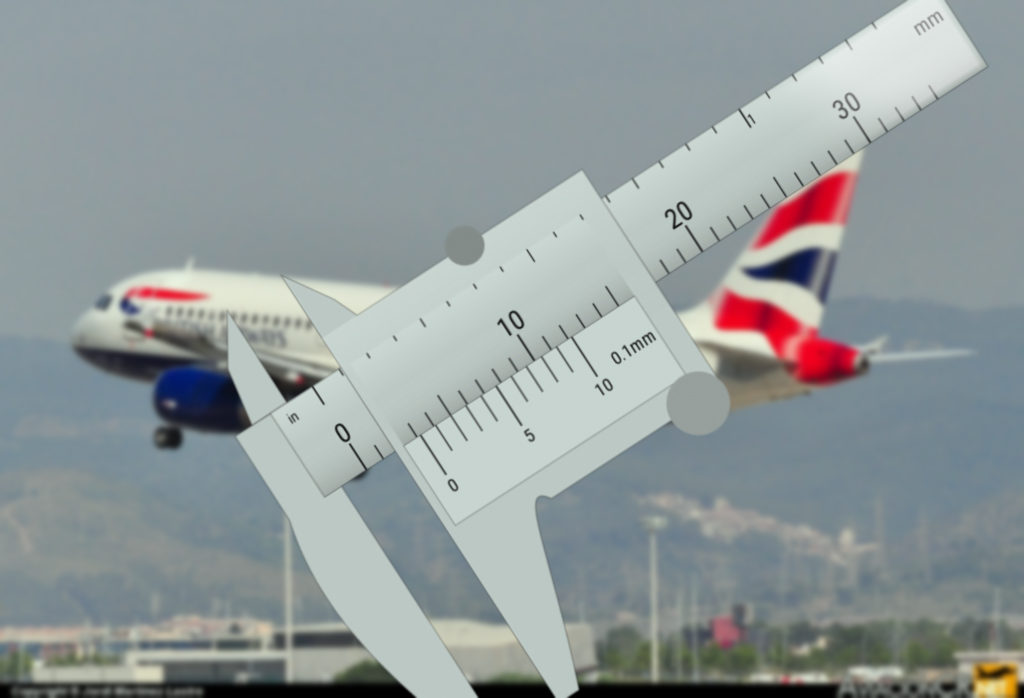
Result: 3.2 mm
